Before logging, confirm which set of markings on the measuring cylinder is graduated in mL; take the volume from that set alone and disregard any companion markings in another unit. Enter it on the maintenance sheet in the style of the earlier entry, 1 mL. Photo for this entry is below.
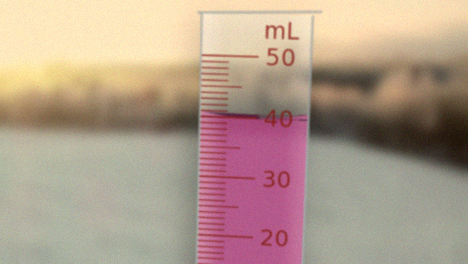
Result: 40 mL
